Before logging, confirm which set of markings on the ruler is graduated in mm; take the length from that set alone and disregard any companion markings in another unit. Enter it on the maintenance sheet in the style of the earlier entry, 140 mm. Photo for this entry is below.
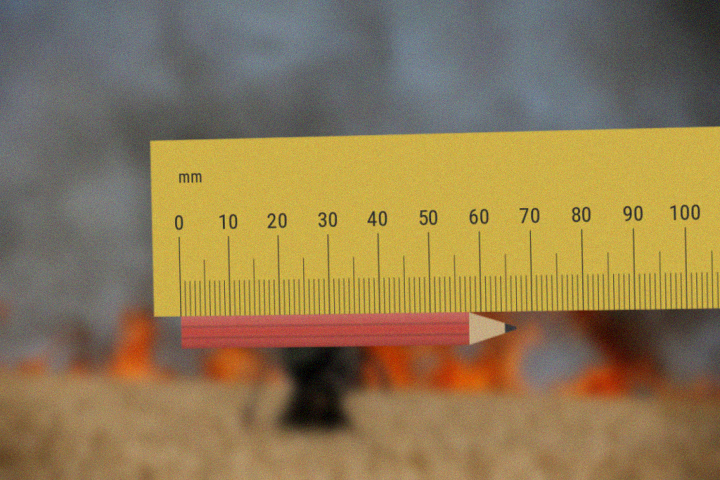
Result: 67 mm
